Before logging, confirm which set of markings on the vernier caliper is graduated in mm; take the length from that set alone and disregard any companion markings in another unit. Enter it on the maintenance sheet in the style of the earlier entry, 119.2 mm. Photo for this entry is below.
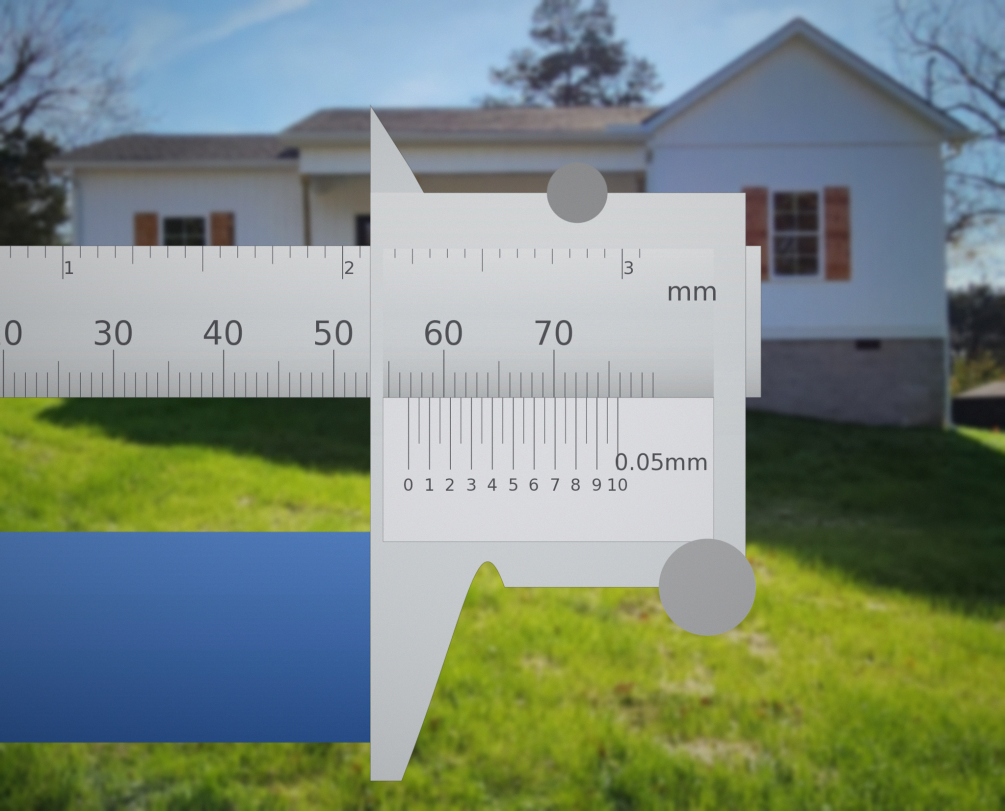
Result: 56.8 mm
